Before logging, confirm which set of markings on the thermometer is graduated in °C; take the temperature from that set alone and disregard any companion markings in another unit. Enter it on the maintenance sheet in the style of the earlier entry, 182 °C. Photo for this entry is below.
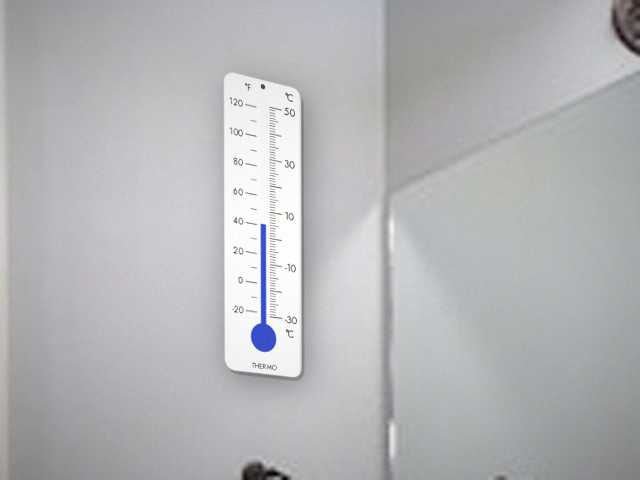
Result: 5 °C
